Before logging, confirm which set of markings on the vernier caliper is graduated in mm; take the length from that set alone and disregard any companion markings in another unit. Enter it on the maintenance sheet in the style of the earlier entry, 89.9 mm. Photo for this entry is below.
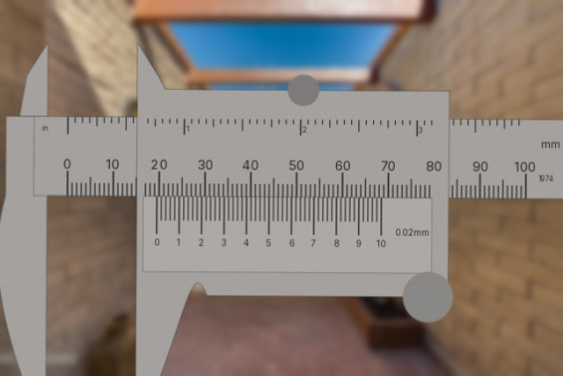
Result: 19.5 mm
